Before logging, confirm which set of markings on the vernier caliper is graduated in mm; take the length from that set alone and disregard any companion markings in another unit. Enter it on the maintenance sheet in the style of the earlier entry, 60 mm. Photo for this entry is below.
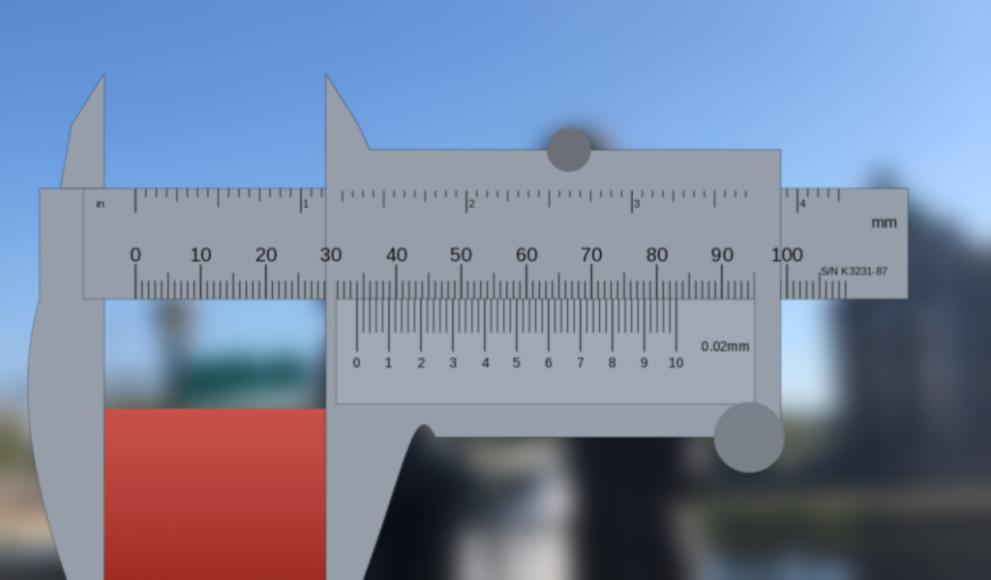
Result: 34.0 mm
